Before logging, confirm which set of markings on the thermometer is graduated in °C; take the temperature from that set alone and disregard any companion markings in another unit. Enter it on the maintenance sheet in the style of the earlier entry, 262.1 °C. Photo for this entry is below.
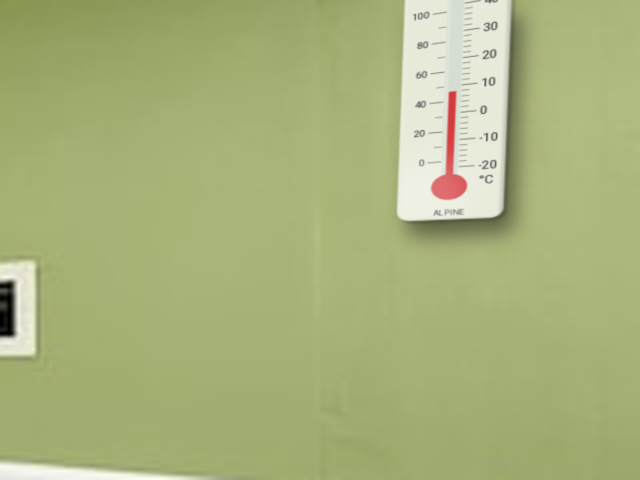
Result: 8 °C
